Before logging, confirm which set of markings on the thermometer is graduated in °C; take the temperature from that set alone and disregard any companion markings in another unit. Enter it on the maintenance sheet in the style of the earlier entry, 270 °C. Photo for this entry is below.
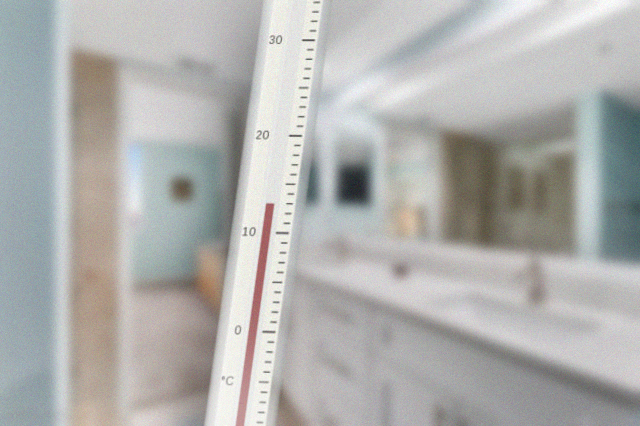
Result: 13 °C
